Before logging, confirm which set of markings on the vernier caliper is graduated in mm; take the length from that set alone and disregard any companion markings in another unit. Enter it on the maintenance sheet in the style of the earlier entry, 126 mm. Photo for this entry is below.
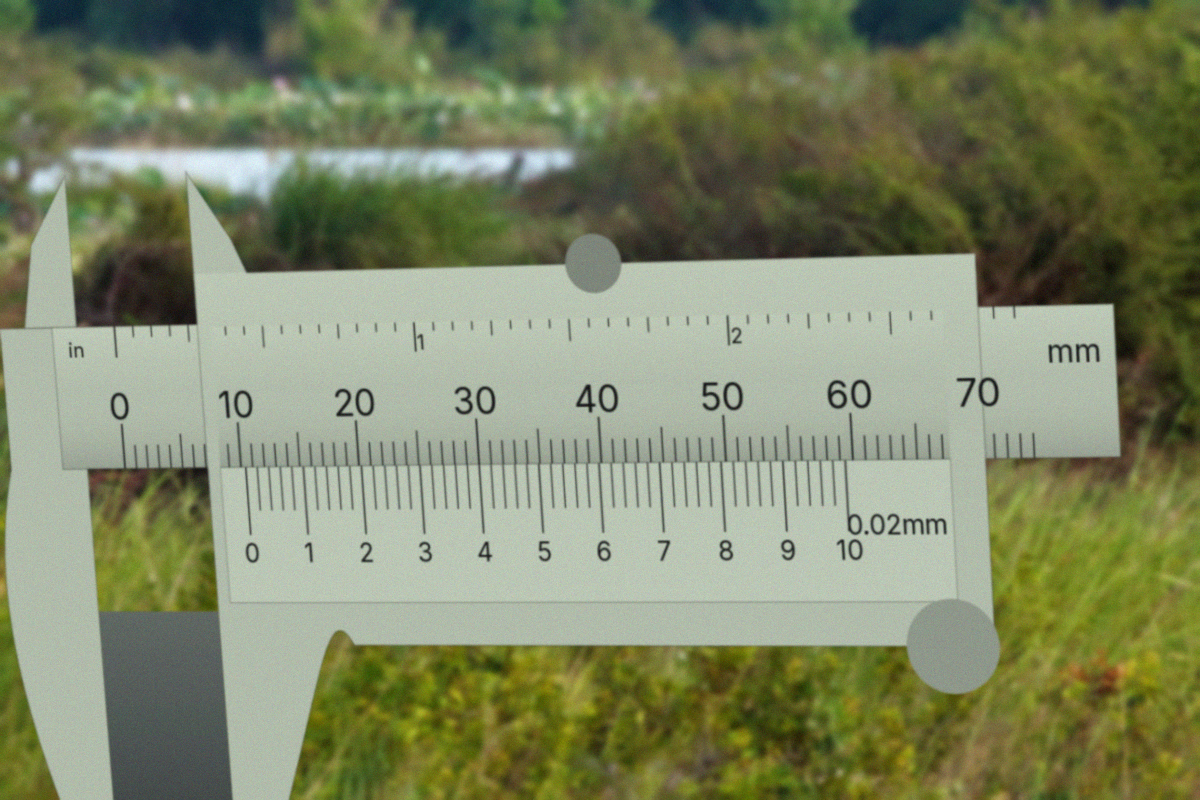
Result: 10.4 mm
